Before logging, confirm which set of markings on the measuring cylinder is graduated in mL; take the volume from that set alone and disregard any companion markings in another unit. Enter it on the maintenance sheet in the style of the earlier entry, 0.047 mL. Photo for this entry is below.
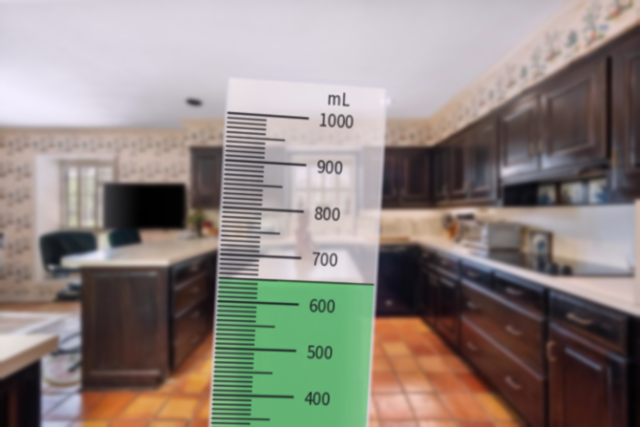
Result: 650 mL
